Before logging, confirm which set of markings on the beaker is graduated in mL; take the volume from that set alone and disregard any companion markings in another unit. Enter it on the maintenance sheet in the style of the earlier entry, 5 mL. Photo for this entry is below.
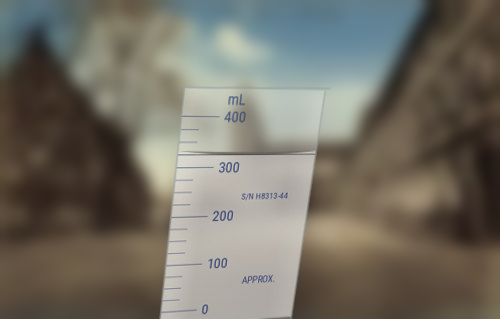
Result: 325 mL
